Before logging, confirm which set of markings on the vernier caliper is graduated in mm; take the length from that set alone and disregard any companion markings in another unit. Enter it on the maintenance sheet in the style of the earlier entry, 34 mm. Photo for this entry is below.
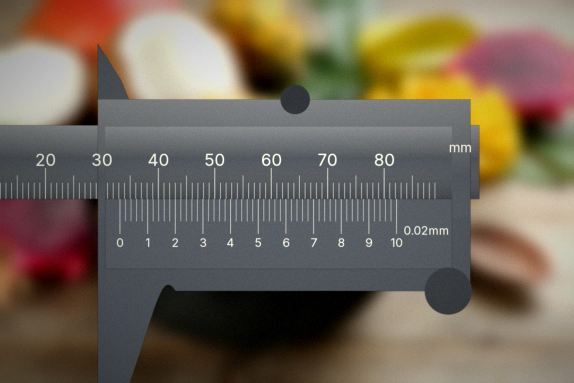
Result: 33.2 mm
